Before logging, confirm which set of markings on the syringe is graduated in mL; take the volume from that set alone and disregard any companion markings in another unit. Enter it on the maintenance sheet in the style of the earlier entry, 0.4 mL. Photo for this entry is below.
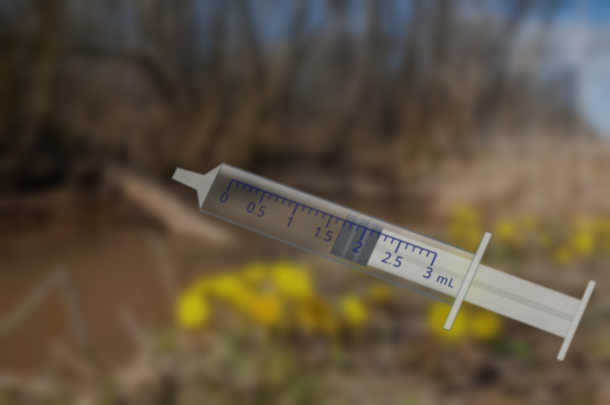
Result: 1.7 mL
